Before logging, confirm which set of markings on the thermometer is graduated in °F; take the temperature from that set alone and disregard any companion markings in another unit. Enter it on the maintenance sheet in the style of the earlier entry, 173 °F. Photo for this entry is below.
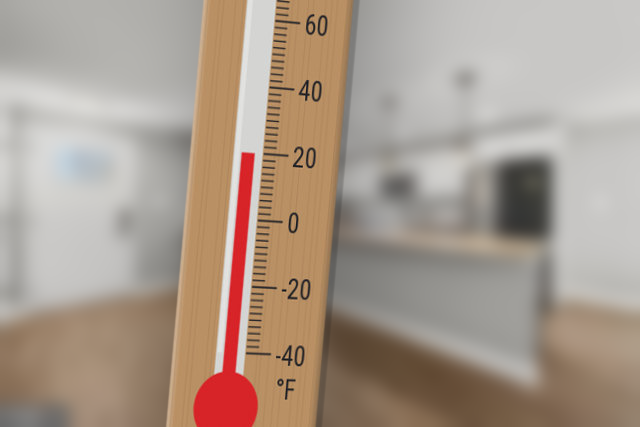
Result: 20 °F
